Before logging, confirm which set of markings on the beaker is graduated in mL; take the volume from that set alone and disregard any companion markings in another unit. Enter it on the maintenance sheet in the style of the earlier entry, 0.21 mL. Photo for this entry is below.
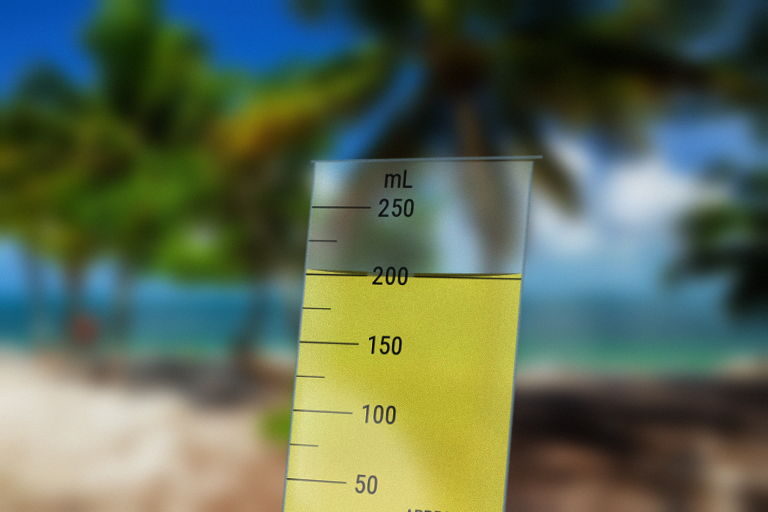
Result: 200 mL
